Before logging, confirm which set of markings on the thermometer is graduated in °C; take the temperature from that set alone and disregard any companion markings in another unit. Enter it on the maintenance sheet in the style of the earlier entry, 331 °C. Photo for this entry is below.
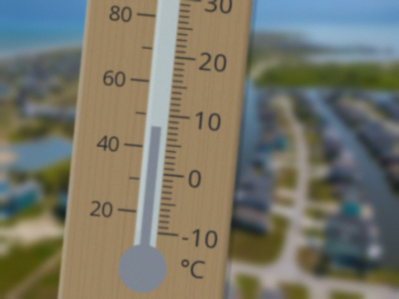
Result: 8 °C
